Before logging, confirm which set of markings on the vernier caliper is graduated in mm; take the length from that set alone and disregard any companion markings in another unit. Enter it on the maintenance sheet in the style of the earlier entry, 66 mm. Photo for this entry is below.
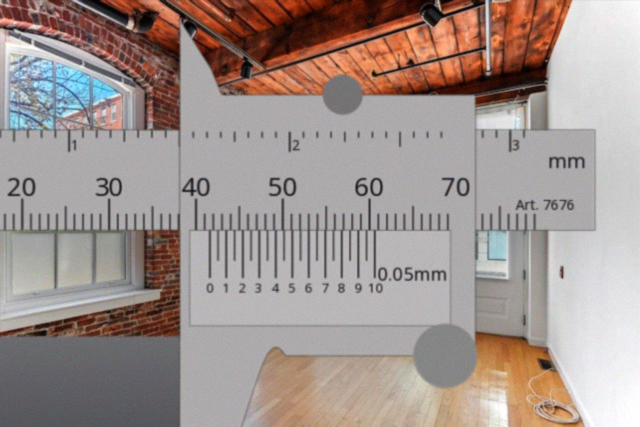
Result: 41.6 mm
